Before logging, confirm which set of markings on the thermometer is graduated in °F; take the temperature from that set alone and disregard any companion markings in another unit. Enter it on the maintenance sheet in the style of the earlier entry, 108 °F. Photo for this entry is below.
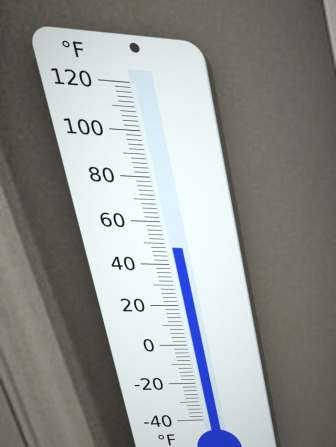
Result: 48 °F
